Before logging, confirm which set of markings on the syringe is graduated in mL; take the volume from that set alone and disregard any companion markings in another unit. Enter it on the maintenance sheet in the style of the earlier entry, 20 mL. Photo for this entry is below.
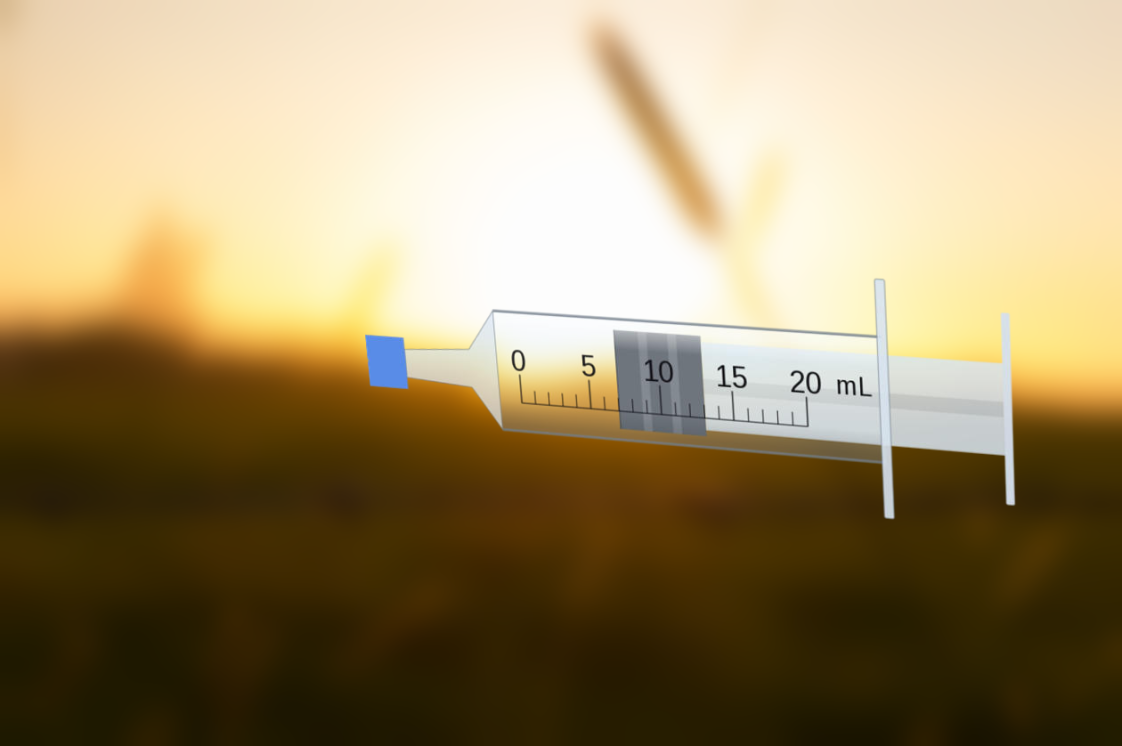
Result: 7 mL
